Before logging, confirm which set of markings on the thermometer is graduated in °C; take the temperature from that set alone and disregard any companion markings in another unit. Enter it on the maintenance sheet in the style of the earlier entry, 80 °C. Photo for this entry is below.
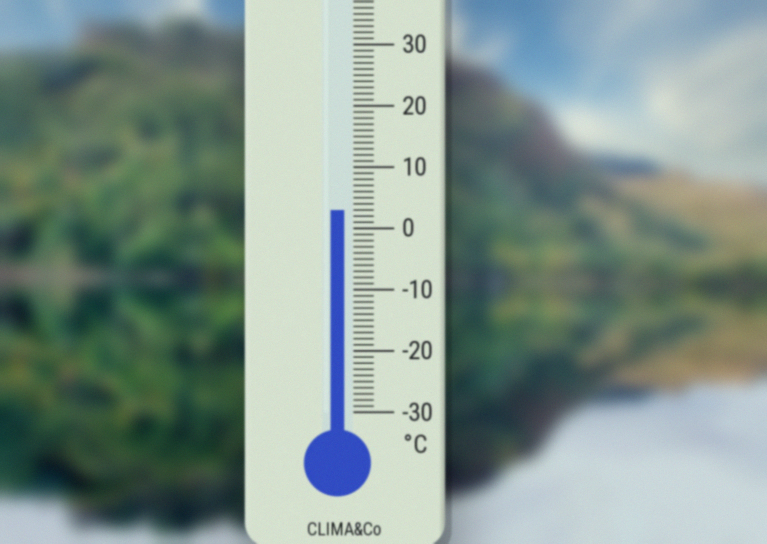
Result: 3 °C
